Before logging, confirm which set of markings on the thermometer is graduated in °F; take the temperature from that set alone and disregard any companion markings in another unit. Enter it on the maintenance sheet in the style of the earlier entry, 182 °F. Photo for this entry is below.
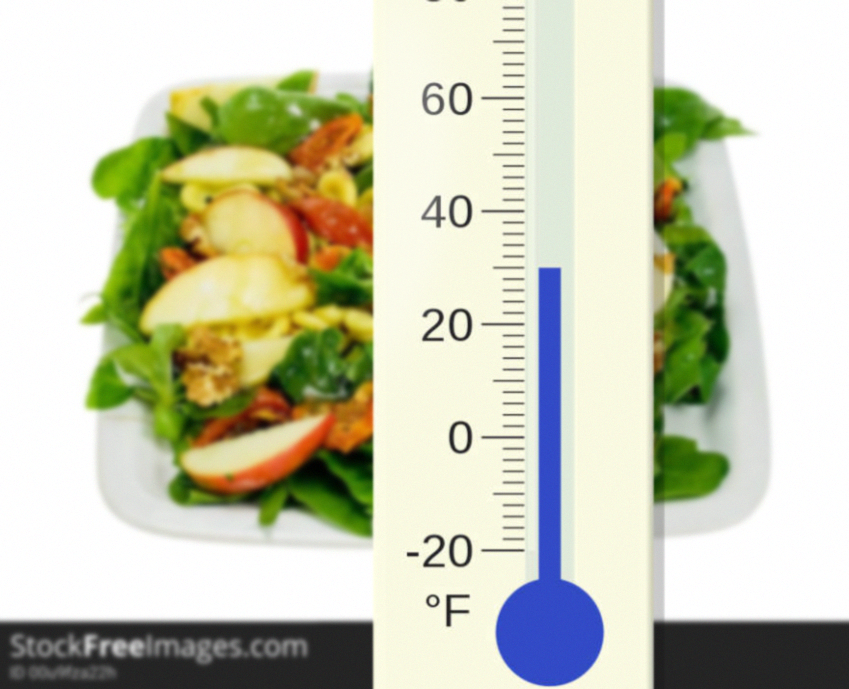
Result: 30 °F
